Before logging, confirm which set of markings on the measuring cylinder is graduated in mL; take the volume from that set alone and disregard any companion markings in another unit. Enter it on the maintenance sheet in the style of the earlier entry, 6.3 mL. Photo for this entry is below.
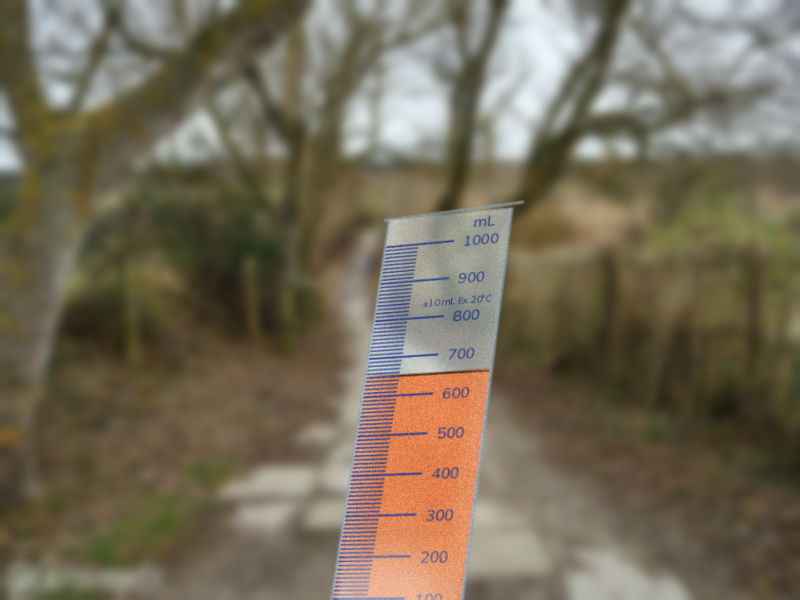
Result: 650 mL
